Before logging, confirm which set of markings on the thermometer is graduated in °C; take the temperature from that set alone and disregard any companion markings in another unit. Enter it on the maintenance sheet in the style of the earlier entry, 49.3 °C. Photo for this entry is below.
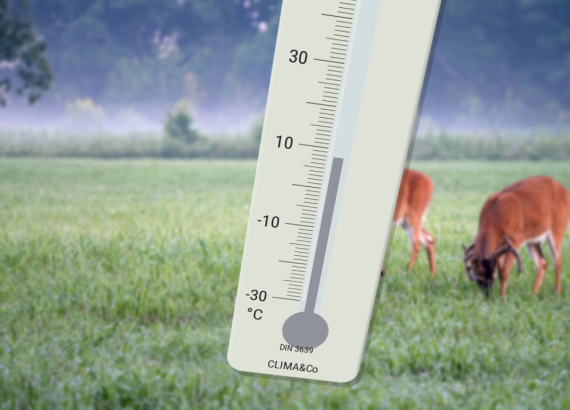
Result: 8 °C
